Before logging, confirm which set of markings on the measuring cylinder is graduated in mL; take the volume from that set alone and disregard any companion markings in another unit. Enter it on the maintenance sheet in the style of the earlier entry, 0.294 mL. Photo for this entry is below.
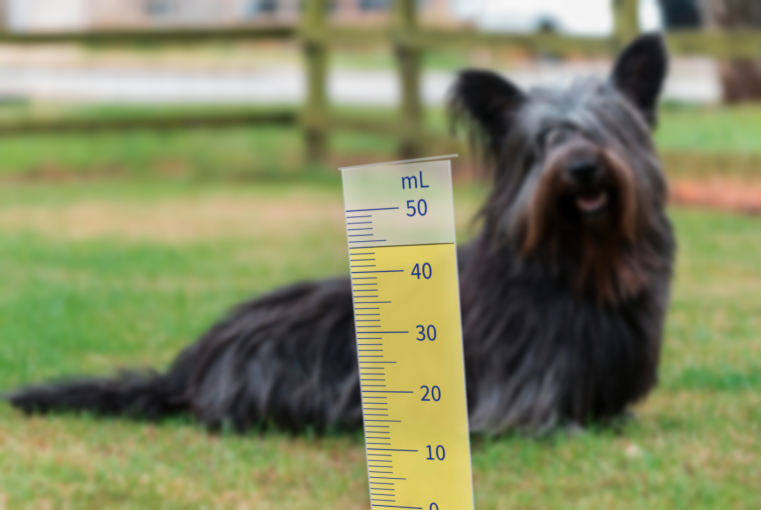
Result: 44 mL
